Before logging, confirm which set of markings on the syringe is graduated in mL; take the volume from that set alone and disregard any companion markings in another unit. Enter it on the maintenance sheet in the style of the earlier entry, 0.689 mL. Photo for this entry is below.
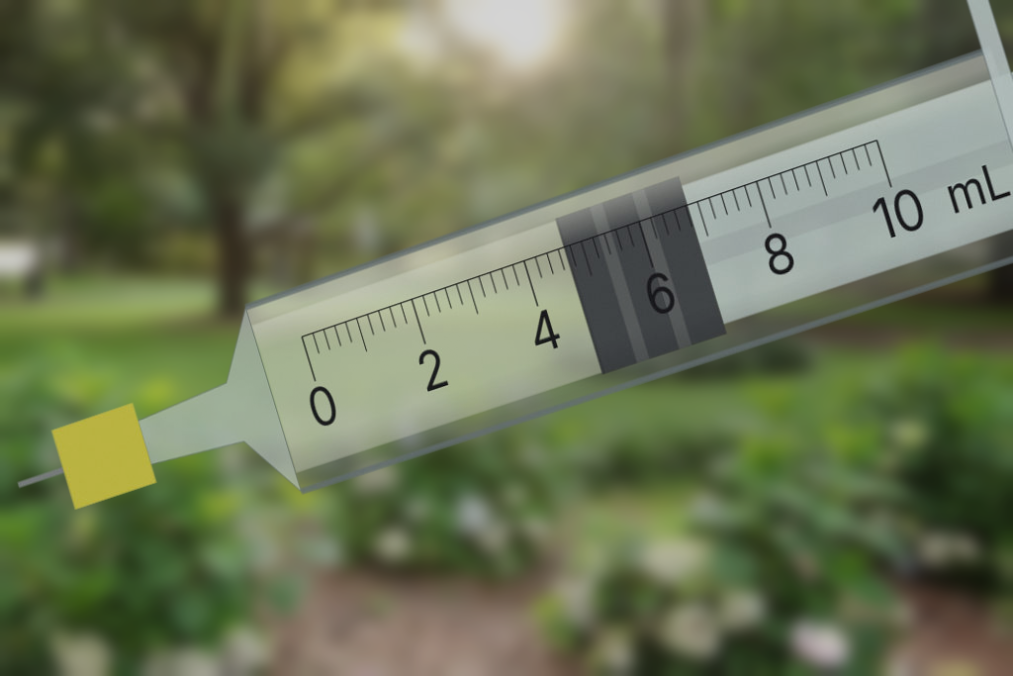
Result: 4.7 mL
